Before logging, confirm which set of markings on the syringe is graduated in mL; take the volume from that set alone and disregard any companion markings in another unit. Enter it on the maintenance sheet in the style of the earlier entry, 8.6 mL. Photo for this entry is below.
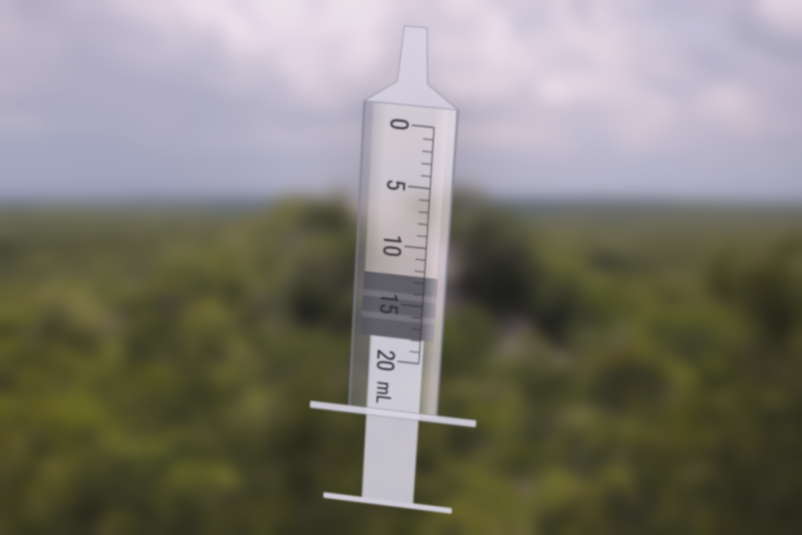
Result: 12.5 mL
